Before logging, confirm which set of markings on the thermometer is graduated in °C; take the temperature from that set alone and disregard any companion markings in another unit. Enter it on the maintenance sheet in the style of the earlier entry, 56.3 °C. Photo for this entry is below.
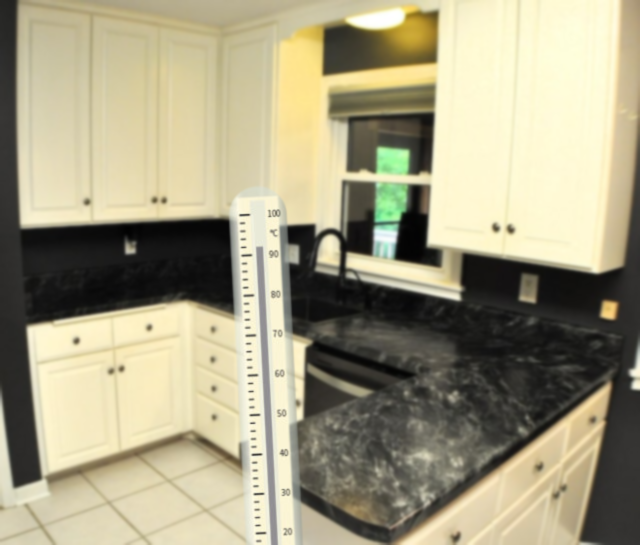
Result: 92 °C
